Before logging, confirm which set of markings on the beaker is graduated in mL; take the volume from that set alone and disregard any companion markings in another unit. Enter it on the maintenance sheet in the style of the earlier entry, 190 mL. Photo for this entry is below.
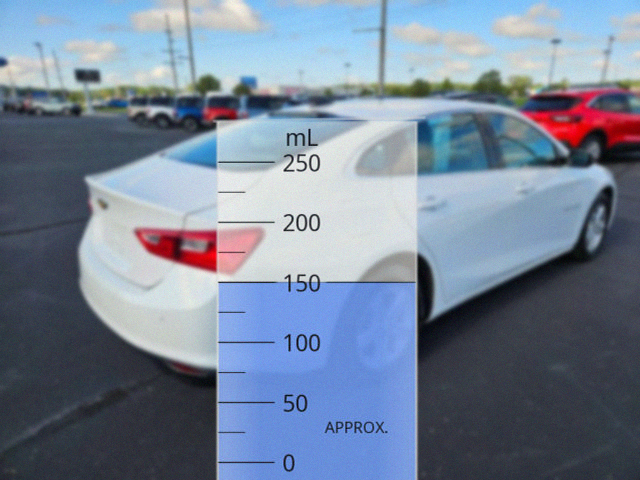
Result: 150 mL
